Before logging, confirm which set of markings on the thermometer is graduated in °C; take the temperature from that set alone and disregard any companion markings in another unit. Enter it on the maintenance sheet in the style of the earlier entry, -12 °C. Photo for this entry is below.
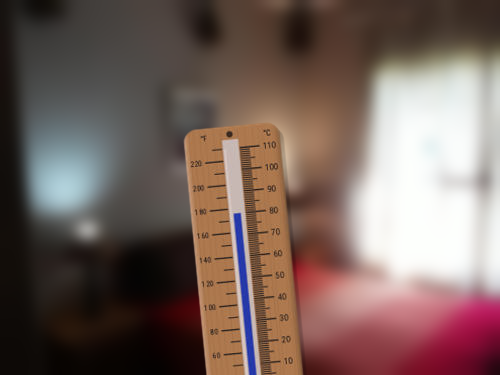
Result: 80 °C
